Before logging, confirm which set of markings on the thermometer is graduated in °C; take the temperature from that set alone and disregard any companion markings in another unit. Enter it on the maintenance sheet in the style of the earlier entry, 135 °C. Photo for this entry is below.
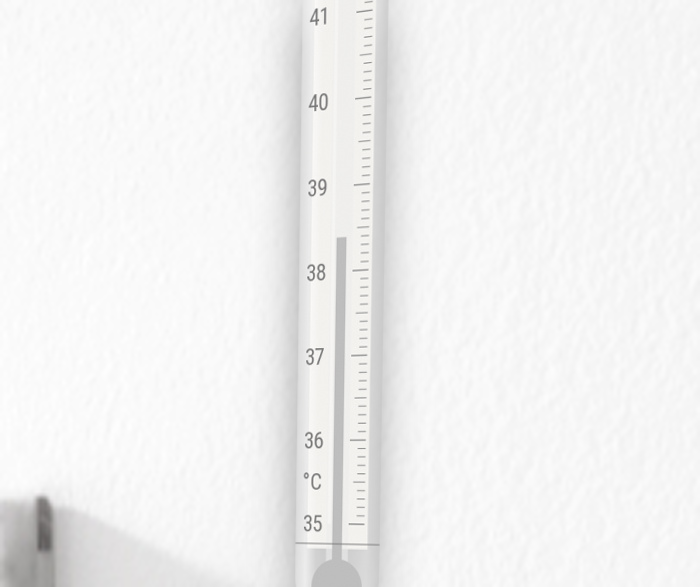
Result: 38.4 °C
